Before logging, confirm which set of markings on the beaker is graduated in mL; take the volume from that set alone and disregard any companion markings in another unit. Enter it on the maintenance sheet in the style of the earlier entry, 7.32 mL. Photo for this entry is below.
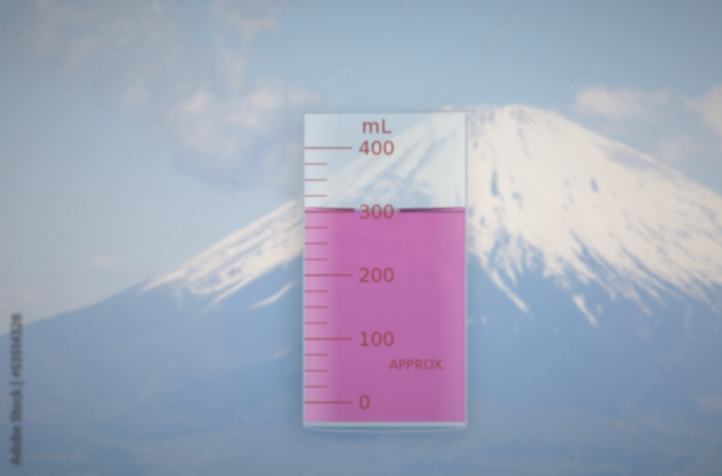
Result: 300 mL
